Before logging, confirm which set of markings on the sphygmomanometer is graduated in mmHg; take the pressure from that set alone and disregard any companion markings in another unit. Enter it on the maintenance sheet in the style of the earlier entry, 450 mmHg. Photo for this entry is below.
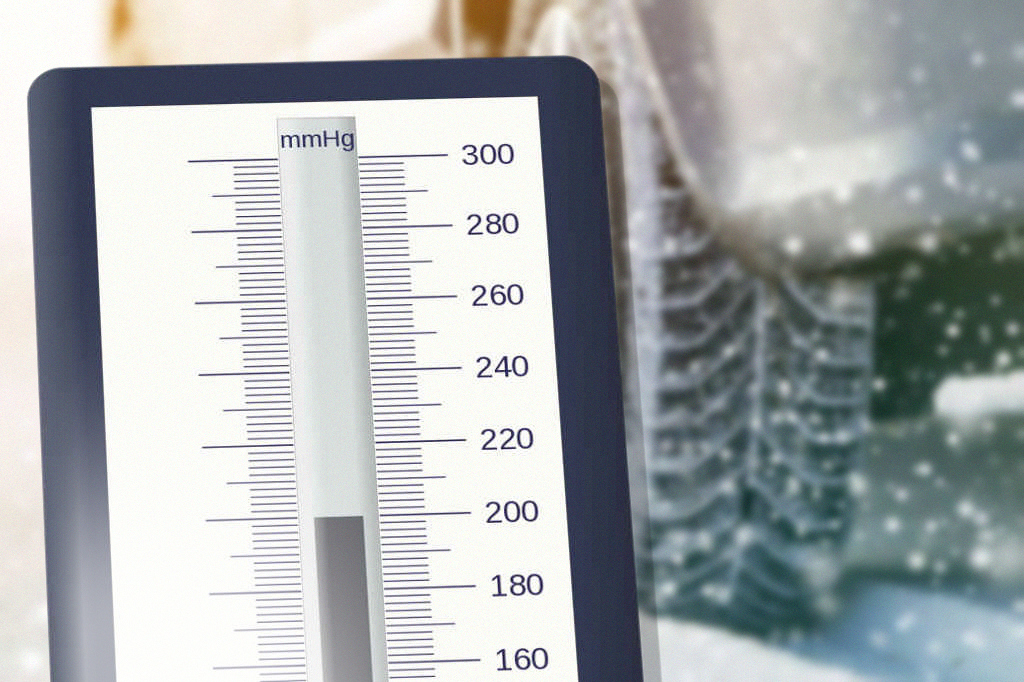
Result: 200 mmHg
